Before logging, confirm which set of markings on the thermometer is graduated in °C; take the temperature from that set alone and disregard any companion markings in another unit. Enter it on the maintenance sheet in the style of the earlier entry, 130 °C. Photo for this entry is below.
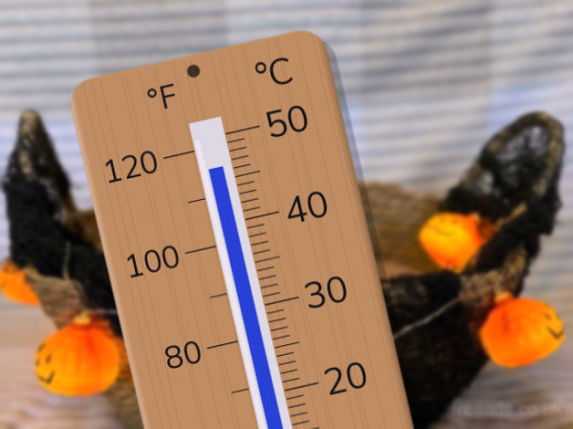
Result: 46.5 °C
